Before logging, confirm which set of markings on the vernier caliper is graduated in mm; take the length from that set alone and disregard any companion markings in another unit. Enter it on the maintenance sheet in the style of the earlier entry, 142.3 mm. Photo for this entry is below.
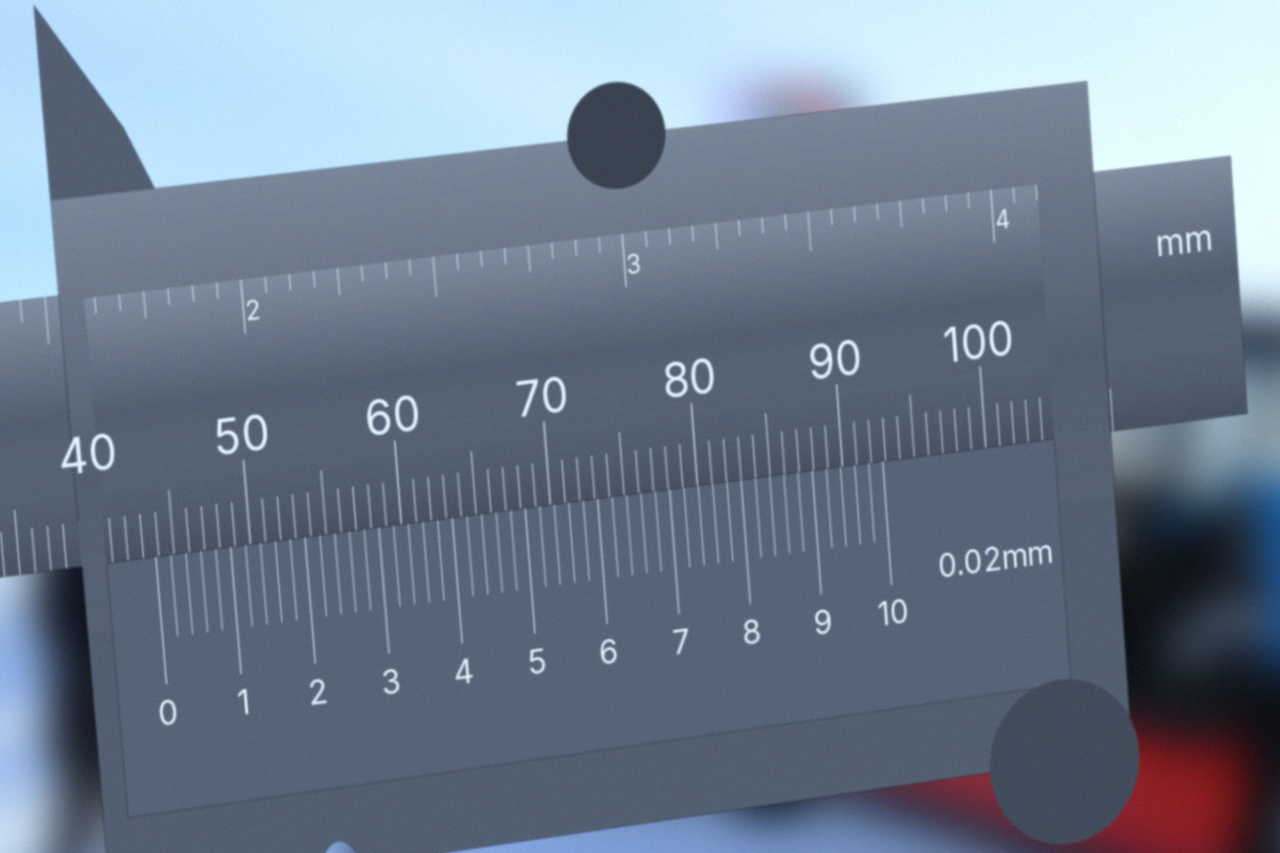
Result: 43.8 mm
